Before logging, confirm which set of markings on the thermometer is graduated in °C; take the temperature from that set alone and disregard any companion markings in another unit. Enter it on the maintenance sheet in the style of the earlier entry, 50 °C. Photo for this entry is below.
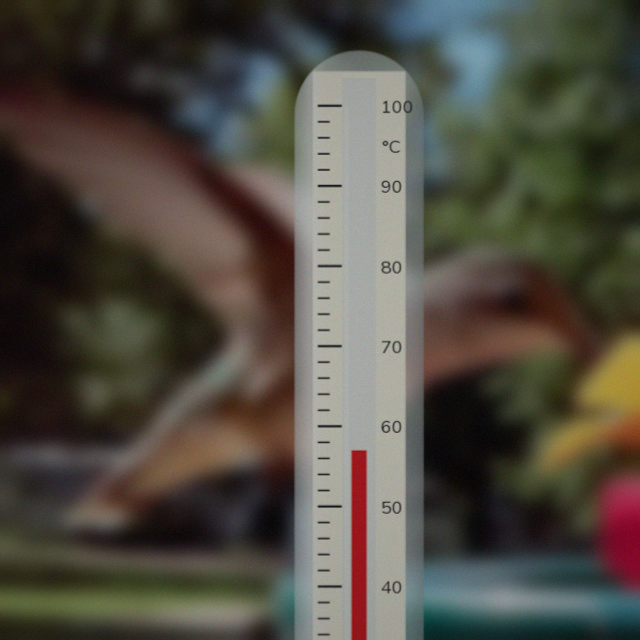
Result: 57 °C
